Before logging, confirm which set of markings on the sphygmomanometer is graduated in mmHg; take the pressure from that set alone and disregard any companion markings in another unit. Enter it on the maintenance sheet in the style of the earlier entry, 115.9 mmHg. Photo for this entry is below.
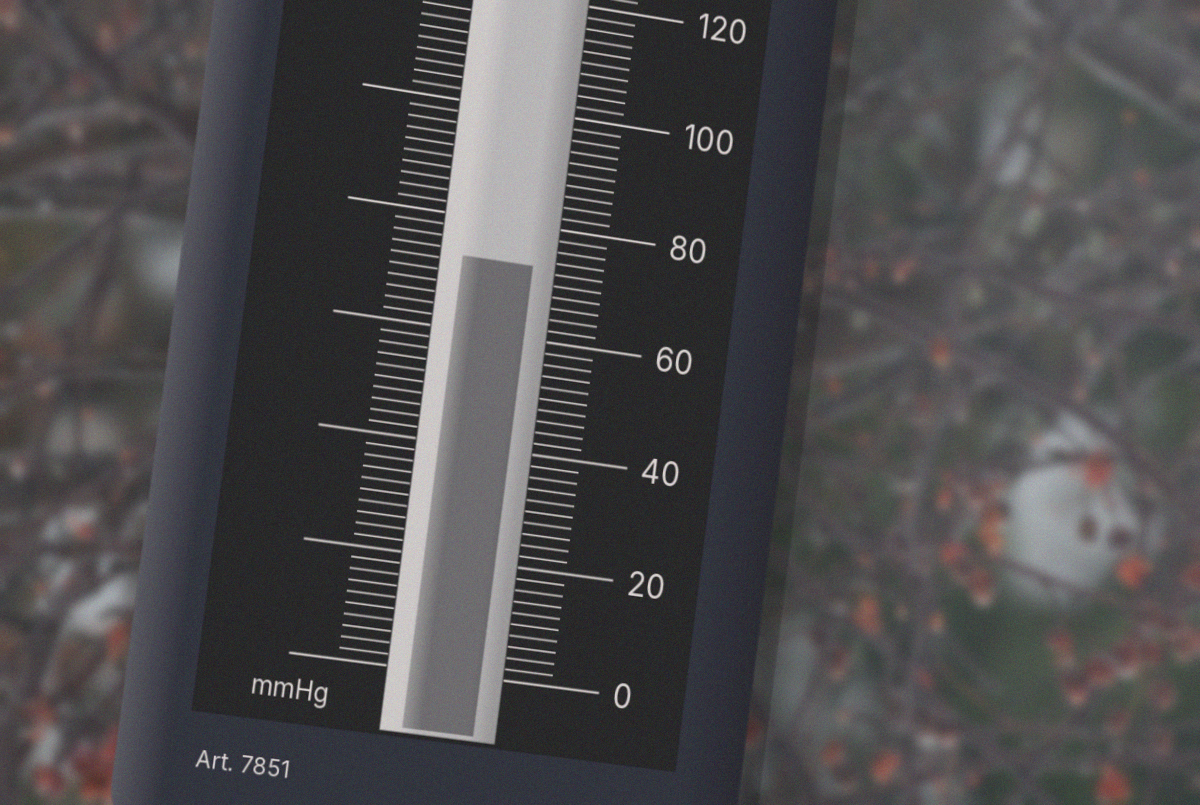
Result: 73 mmHg
